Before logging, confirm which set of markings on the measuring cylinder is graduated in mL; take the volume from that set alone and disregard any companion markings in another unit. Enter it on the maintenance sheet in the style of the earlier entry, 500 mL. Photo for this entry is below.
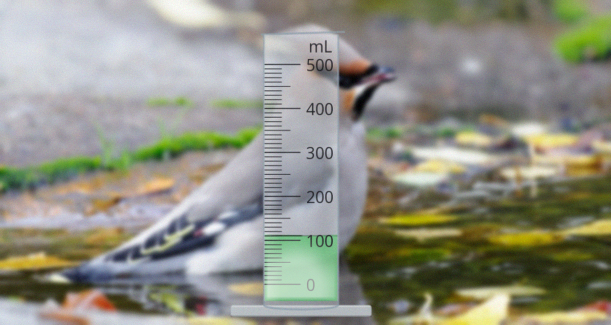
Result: 110 mL
